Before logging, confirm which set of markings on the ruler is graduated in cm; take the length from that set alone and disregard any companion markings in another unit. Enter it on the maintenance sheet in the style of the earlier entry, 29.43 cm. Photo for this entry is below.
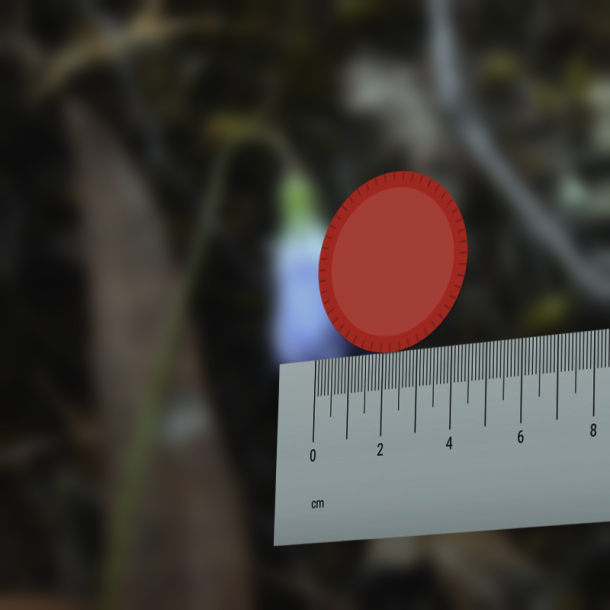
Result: 4.4 cm
